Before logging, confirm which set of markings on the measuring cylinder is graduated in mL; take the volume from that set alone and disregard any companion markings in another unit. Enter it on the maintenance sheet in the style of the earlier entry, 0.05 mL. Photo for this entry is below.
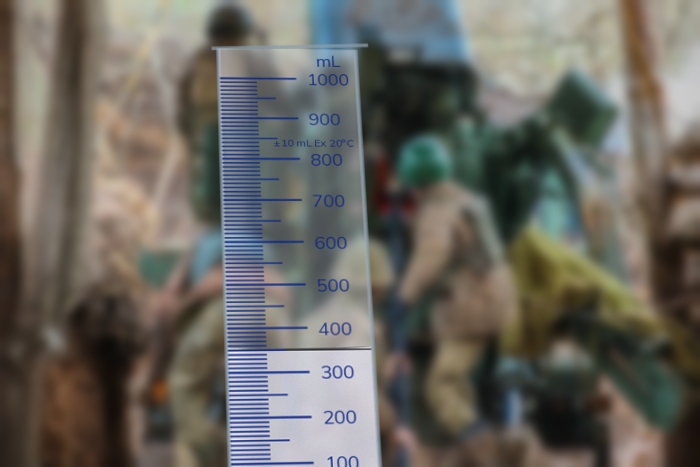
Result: 350 mL
